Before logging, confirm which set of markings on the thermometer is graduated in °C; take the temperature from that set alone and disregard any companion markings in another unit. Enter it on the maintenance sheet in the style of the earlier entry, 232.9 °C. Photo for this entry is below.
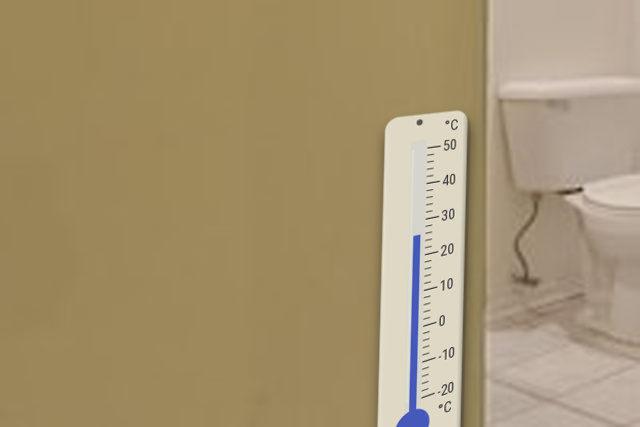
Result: 26 °C
